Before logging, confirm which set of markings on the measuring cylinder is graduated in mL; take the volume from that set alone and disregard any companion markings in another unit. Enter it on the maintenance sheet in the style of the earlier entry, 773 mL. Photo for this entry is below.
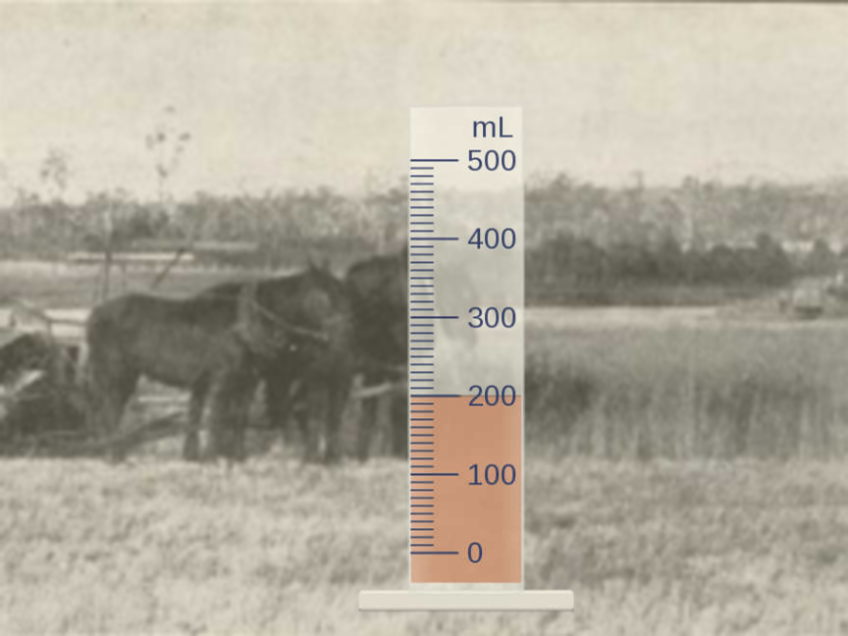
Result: 200 mL
